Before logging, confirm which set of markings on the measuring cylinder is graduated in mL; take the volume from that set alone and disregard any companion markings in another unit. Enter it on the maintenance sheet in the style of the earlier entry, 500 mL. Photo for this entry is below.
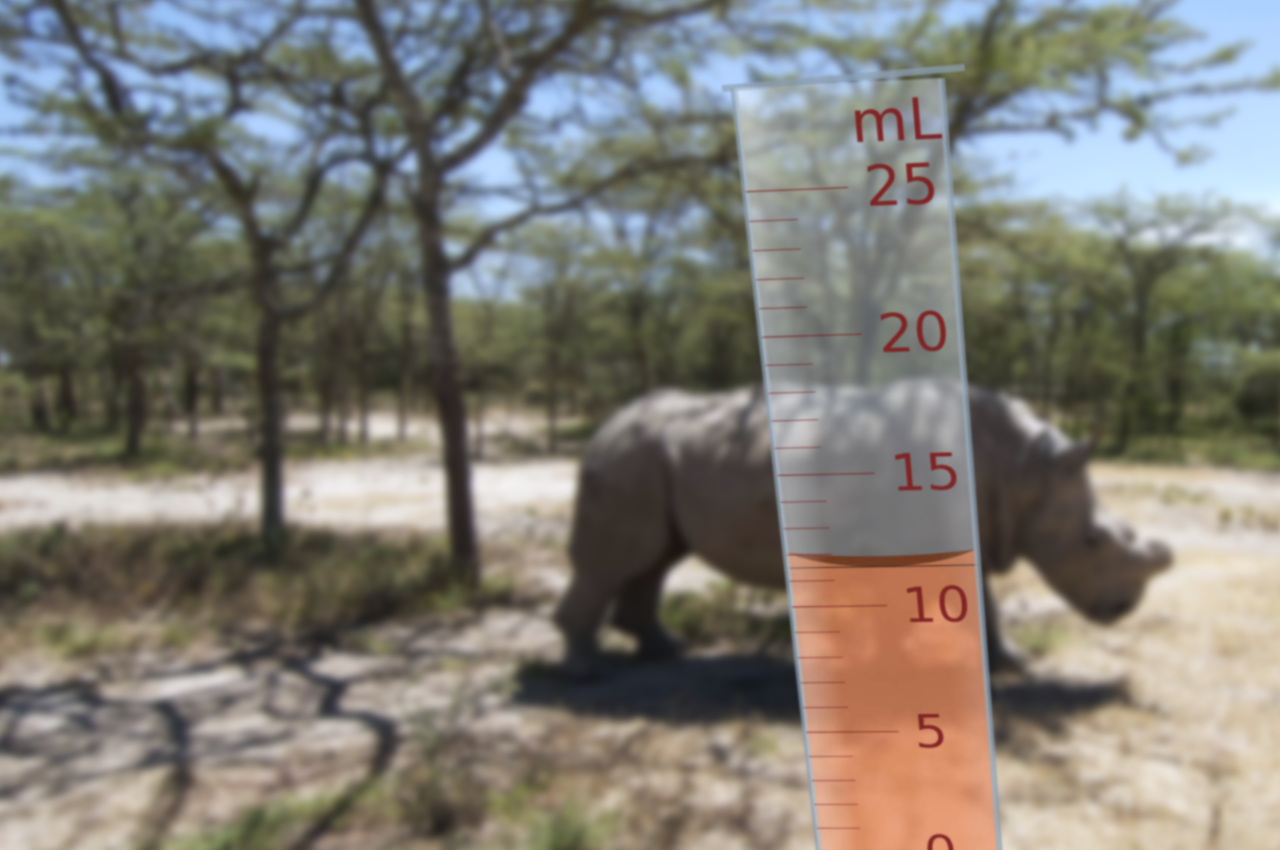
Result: 11.5 mL
